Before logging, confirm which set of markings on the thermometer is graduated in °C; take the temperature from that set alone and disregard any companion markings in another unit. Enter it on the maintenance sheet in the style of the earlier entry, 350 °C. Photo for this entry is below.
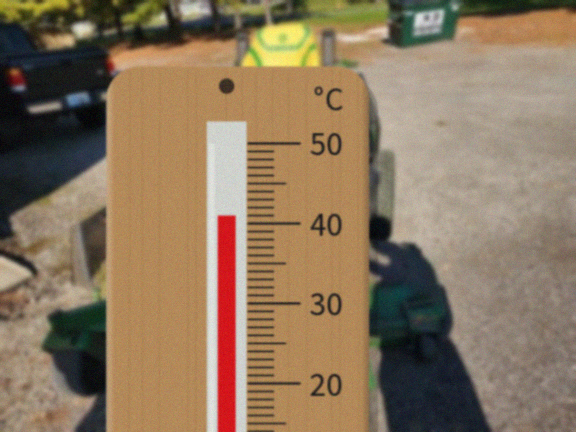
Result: 41 °C
